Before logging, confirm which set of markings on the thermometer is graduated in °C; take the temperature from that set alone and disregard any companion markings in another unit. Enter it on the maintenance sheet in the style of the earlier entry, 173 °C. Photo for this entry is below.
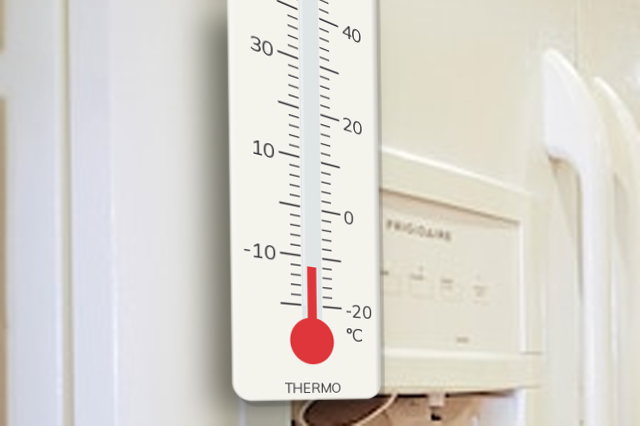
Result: -12 °C
